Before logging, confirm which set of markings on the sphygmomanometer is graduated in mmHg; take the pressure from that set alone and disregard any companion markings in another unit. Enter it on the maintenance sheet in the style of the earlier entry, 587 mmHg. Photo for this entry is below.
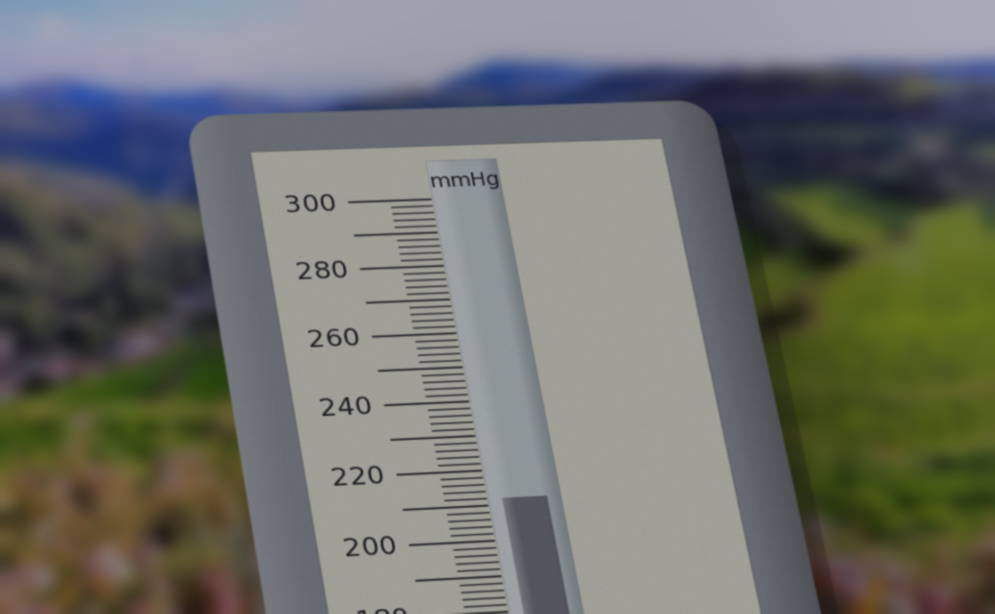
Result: 212 mmHg
